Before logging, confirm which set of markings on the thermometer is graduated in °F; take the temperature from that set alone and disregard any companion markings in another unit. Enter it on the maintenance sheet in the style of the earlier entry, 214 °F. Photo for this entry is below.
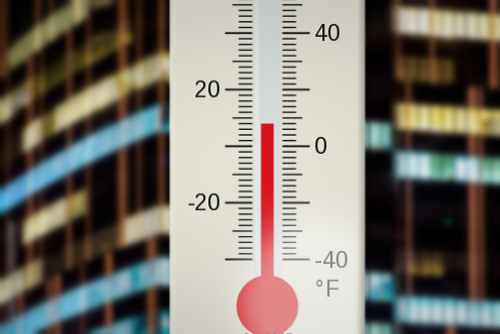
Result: 8 °F
